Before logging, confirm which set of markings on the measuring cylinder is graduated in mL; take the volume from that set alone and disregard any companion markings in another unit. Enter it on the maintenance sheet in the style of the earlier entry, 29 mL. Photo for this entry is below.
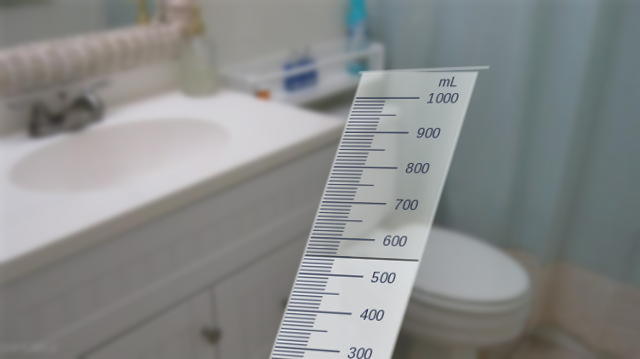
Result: 550 mL
